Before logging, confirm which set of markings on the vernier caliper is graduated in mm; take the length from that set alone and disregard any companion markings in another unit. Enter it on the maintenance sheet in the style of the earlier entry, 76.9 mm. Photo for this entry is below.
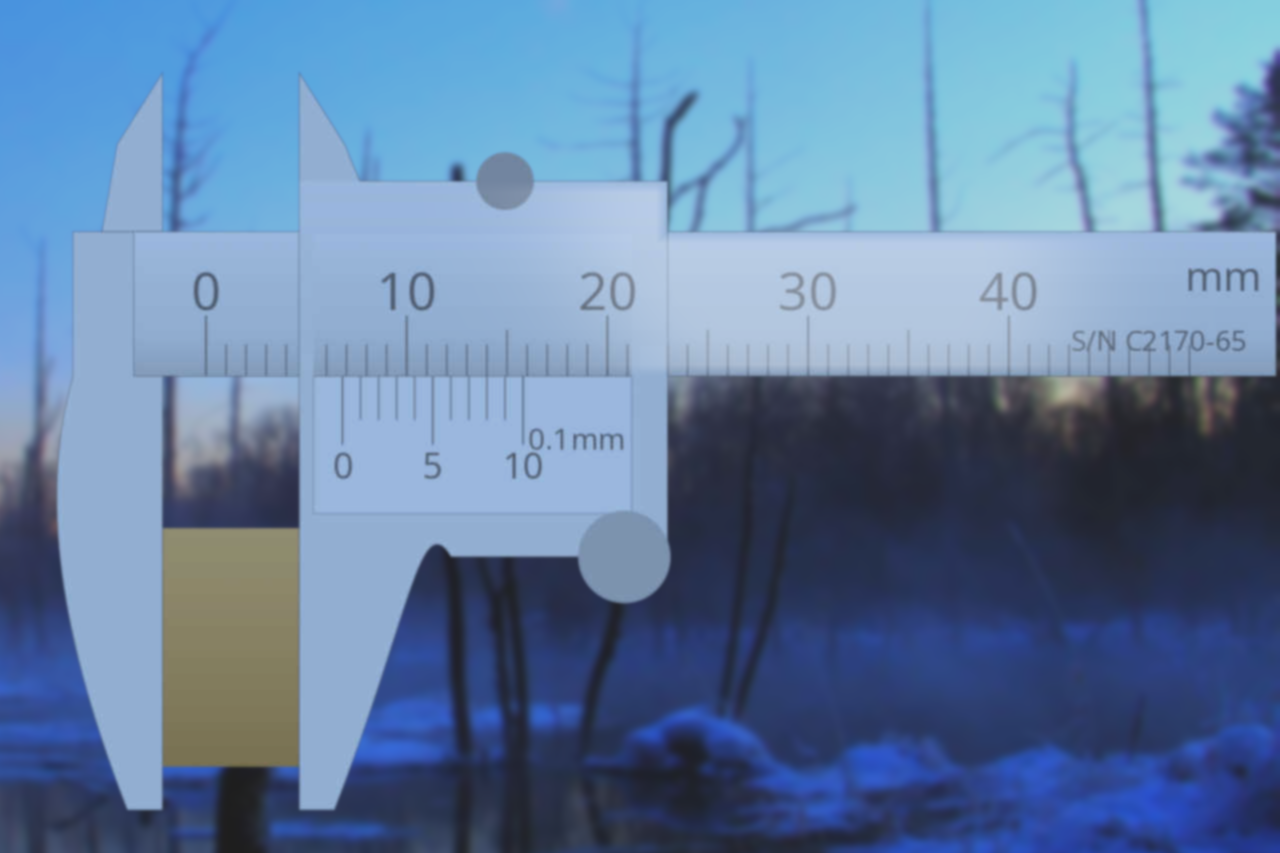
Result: 6.8 mm
